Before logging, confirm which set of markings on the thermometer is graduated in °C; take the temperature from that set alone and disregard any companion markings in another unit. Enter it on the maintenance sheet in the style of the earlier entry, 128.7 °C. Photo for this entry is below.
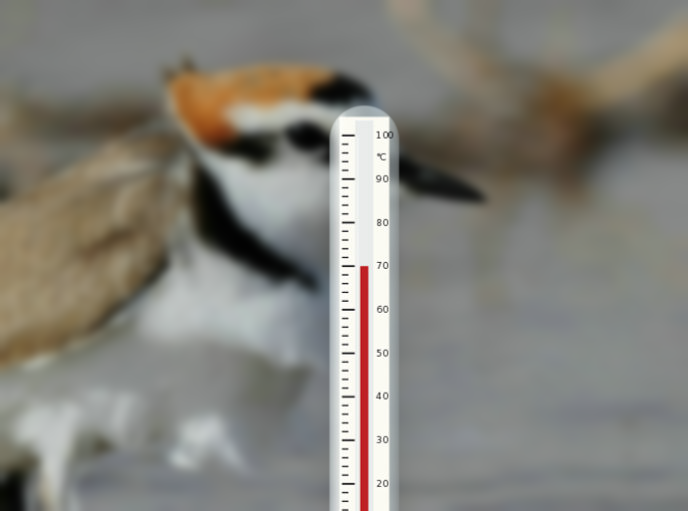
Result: 70 °C
